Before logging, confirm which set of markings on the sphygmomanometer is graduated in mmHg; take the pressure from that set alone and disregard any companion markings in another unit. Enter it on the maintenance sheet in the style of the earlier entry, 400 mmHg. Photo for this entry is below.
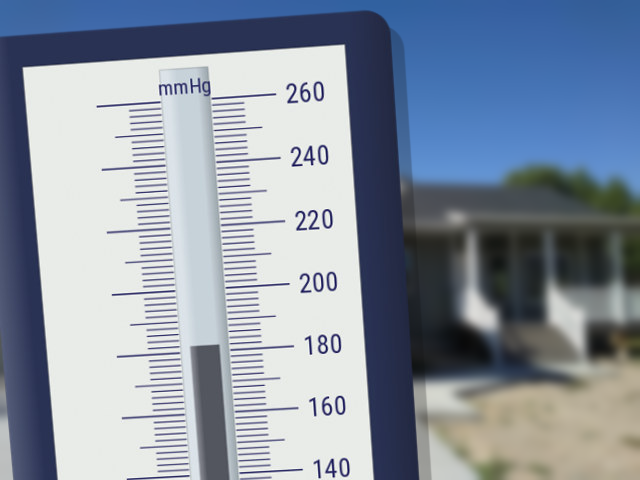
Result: 182 mmHg
